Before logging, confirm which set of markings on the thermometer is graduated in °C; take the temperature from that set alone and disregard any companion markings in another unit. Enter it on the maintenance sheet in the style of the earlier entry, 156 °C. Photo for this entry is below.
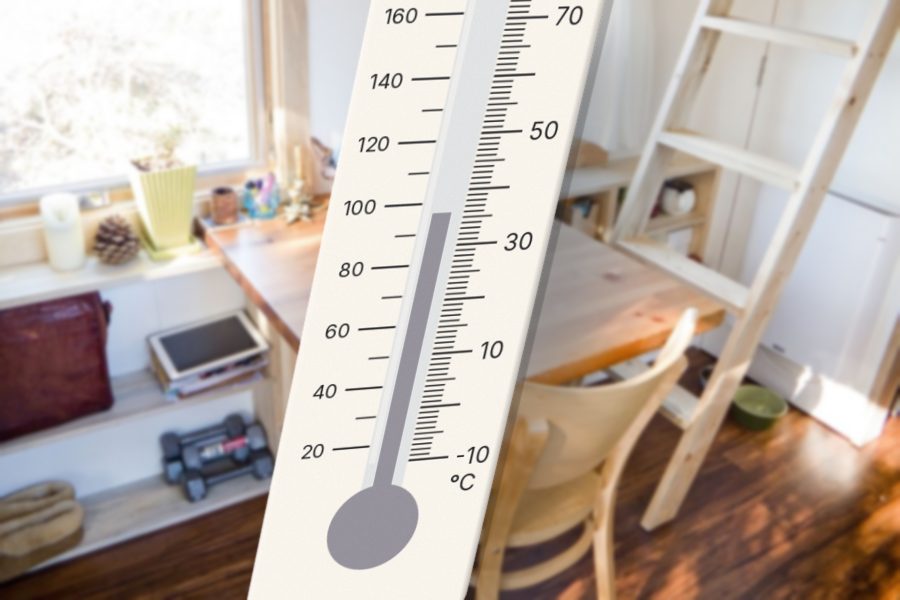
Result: 36 °C
